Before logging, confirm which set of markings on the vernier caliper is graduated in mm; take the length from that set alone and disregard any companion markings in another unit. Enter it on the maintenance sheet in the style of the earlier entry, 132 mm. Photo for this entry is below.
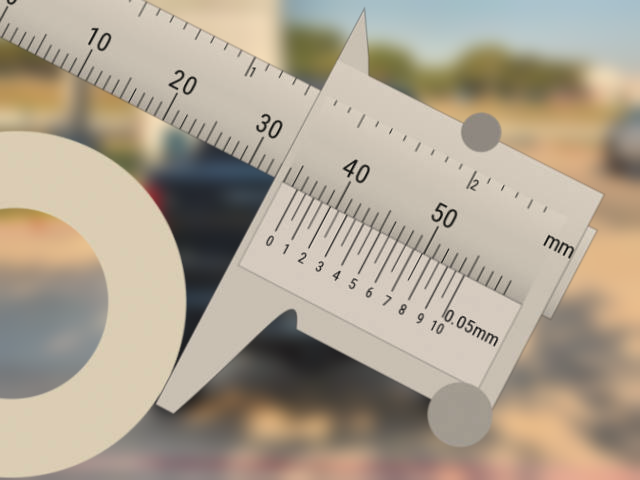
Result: 35.6 mm
